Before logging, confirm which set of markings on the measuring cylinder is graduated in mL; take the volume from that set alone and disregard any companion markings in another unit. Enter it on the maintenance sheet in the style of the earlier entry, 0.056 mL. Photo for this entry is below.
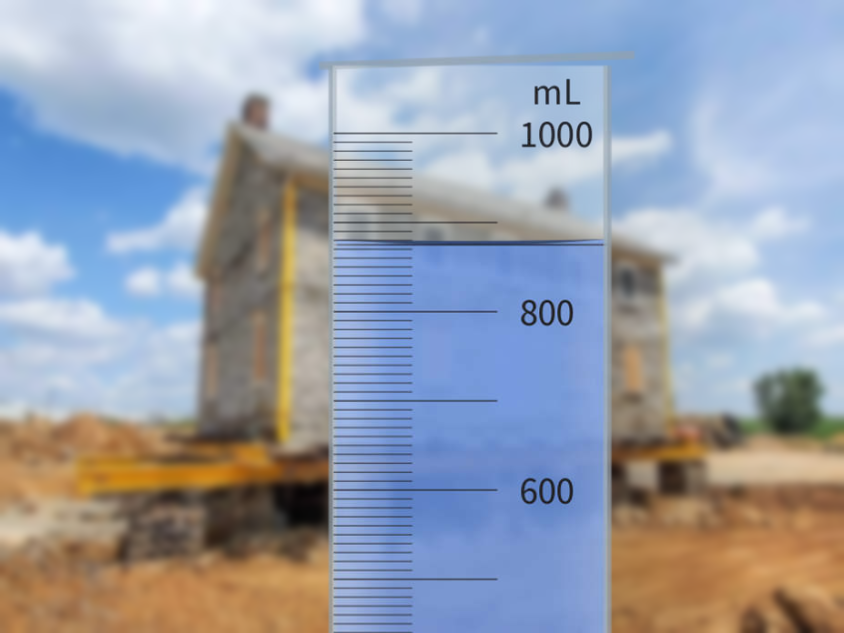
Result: 875 mL
